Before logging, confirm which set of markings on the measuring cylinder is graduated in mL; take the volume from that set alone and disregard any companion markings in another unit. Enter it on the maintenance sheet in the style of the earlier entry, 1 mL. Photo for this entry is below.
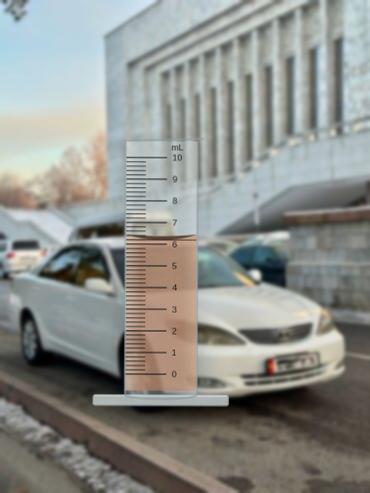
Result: 6.2 mL
